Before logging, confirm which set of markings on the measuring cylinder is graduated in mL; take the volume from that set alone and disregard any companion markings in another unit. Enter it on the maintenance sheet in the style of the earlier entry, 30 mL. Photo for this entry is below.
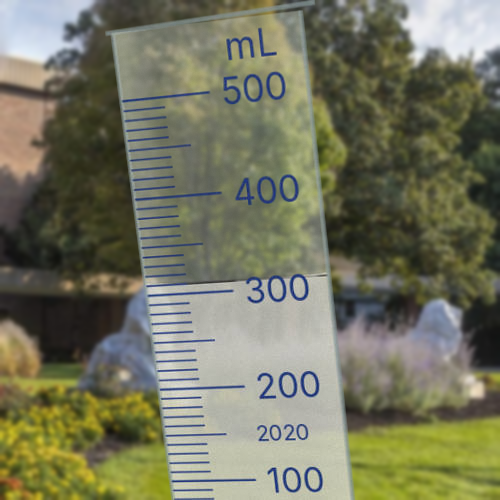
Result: 310 mL
